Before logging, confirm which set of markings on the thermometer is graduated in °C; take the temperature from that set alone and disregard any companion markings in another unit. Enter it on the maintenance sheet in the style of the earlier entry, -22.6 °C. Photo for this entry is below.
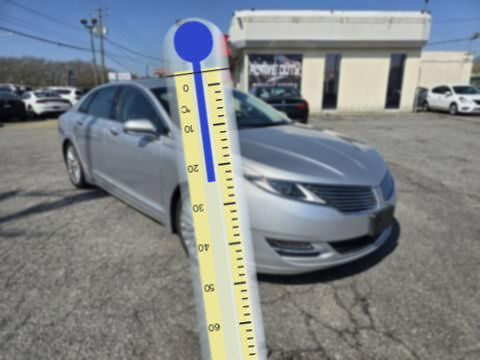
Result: 24 °C
